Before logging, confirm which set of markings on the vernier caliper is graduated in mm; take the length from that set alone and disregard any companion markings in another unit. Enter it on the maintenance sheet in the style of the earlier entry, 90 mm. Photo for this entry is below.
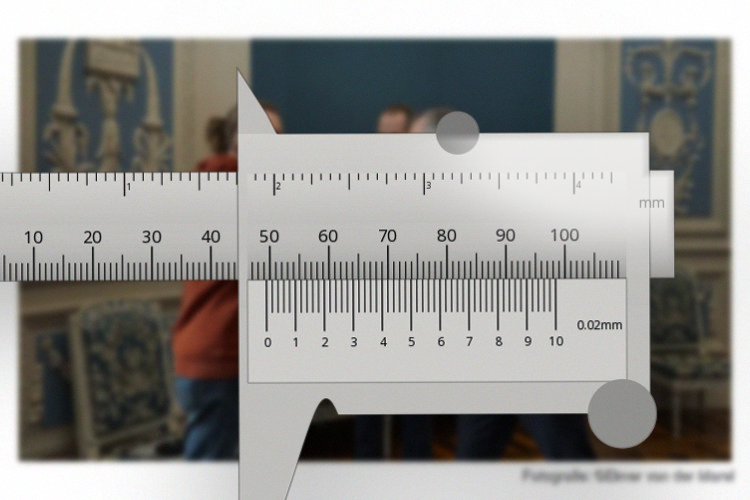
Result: 49.4 mm
